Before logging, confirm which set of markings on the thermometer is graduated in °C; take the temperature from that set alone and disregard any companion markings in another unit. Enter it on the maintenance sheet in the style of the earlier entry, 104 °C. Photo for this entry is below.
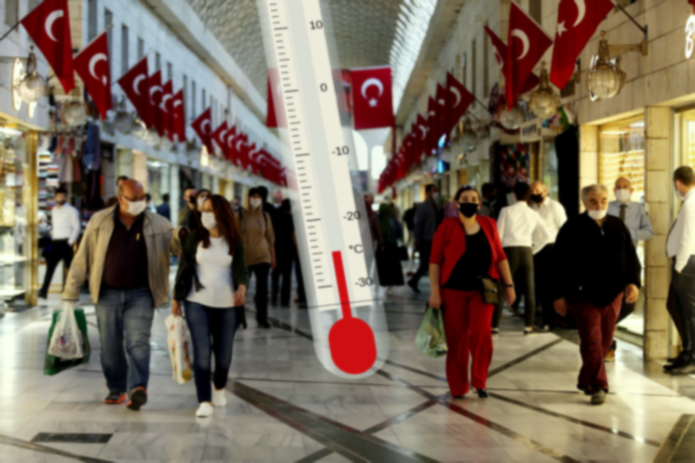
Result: -25 °C
